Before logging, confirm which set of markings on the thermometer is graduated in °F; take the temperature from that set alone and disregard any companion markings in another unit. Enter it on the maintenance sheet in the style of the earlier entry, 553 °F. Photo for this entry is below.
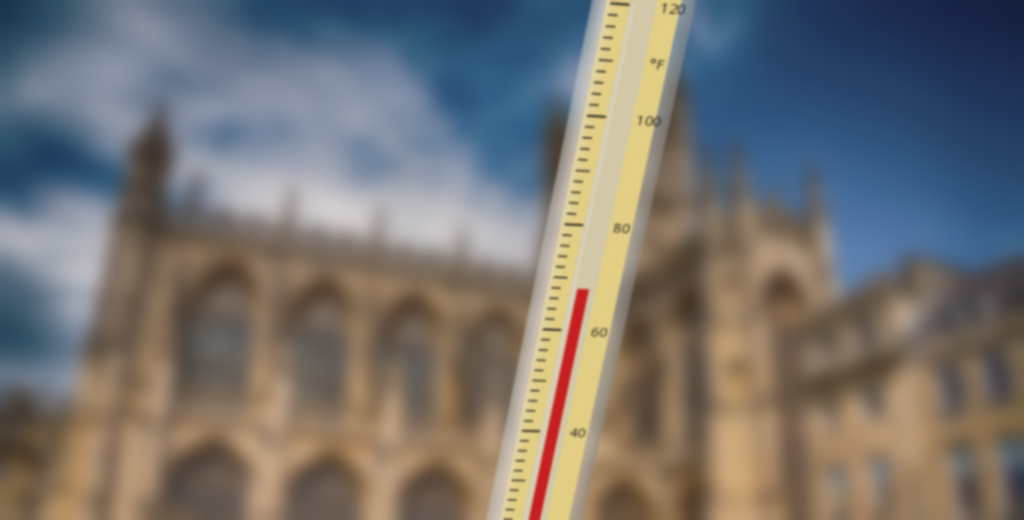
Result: 68 °F
